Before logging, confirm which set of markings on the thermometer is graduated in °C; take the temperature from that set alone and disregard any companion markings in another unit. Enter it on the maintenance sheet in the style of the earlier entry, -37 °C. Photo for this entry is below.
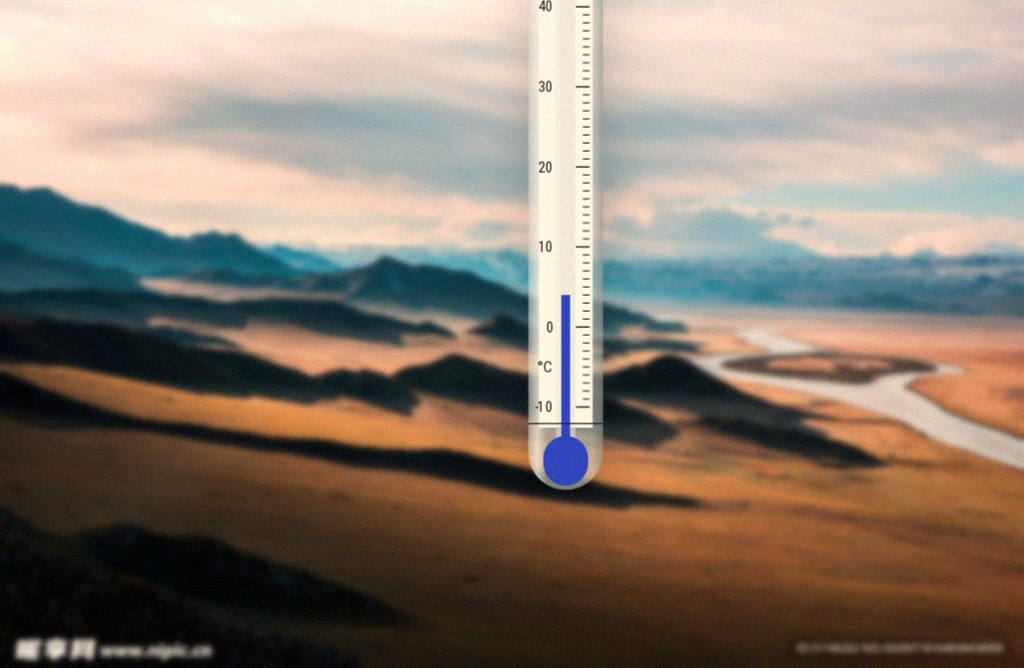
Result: 4 °C
